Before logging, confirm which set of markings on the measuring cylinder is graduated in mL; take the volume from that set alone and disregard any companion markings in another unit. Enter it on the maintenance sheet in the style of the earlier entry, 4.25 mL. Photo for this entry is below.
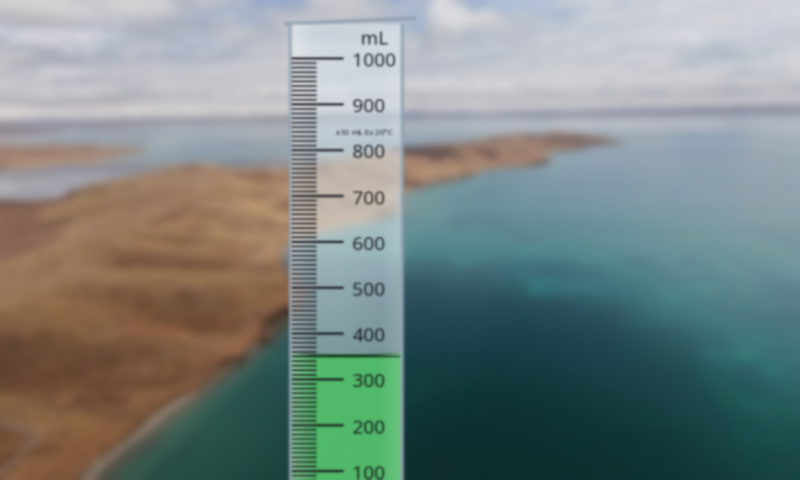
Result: 350 mL
